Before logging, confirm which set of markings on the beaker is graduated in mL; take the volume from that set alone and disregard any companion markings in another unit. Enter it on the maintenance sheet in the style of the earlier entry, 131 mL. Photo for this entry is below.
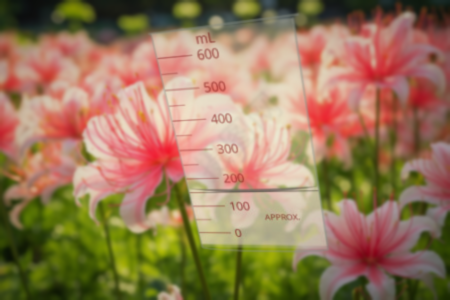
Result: 150 mL
